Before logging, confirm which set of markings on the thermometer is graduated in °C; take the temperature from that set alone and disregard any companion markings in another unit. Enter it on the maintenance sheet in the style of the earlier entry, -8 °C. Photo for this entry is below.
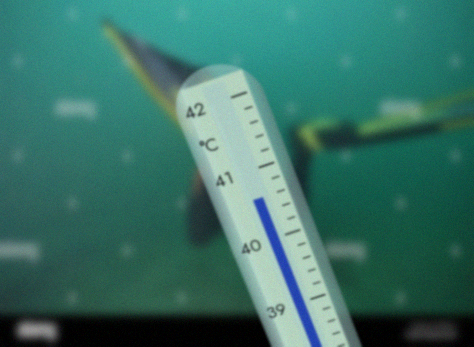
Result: 40.6 °C
